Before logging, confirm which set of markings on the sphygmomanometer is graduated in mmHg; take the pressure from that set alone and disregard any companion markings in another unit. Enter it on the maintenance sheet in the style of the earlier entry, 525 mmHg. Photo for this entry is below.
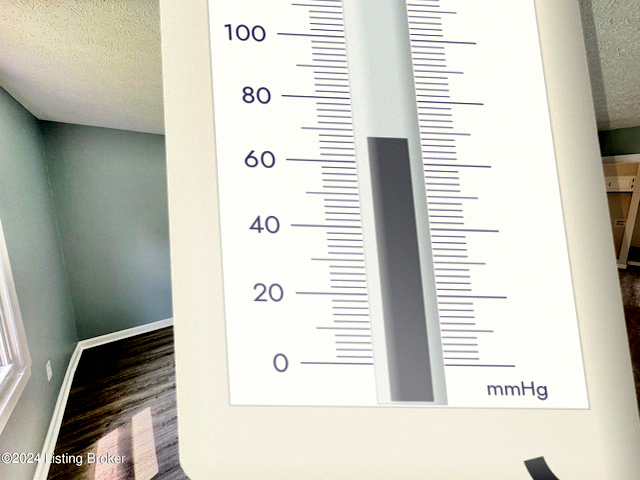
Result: 68 mmHg
